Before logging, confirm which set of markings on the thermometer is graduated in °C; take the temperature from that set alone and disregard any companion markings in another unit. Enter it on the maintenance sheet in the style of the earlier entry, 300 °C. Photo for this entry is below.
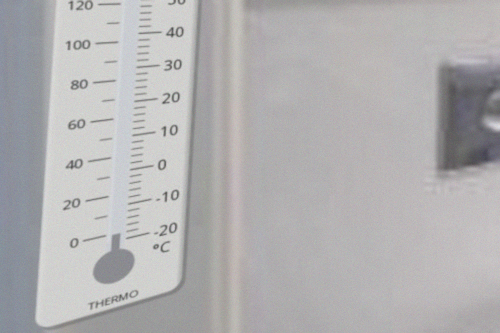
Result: -18 °C
